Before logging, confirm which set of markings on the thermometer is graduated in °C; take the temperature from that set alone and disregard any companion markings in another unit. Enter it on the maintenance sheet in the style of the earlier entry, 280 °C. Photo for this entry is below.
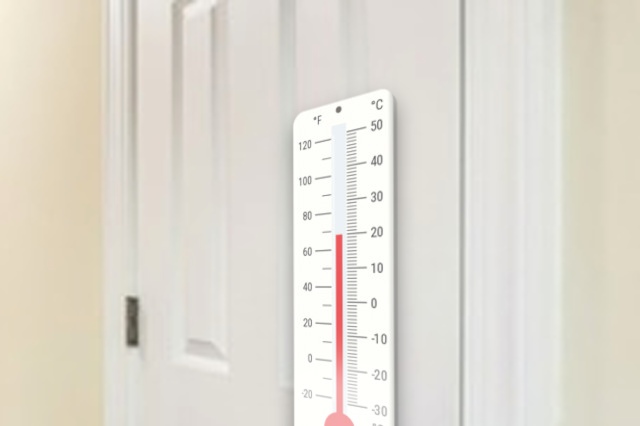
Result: 20 °C
